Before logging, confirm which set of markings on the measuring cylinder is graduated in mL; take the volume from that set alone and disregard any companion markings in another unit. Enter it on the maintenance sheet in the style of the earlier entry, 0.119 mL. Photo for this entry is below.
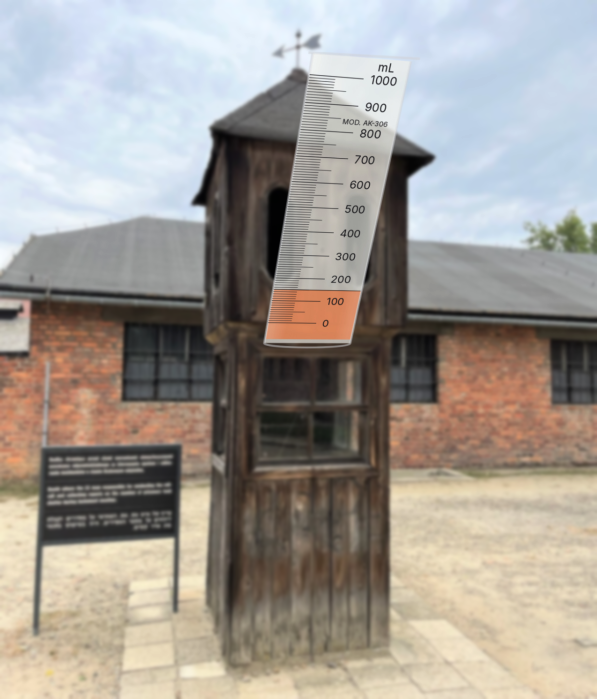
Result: 150 mL
